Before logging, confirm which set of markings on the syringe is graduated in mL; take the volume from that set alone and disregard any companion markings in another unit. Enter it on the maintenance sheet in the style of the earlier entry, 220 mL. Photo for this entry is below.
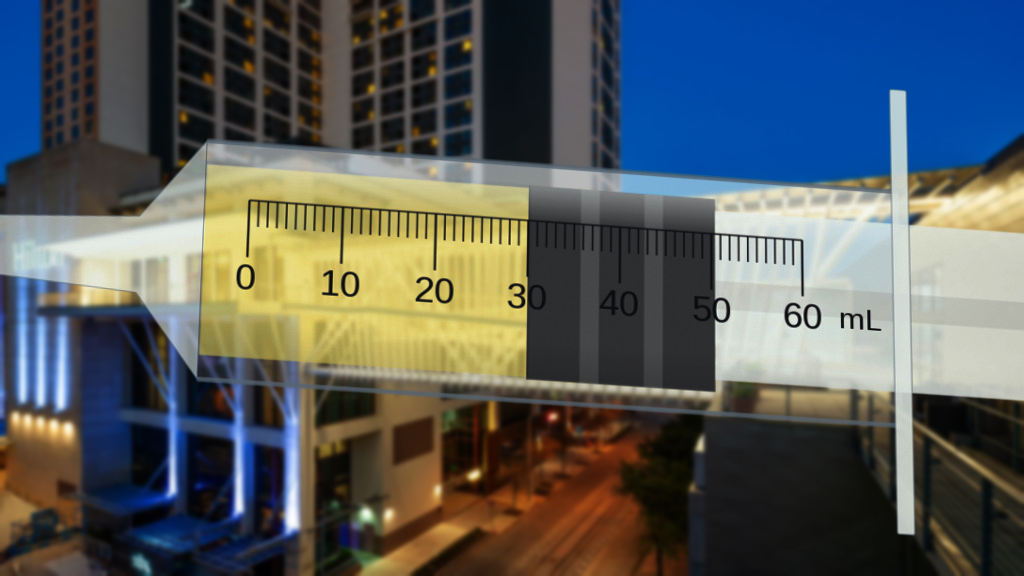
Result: 30 mL
